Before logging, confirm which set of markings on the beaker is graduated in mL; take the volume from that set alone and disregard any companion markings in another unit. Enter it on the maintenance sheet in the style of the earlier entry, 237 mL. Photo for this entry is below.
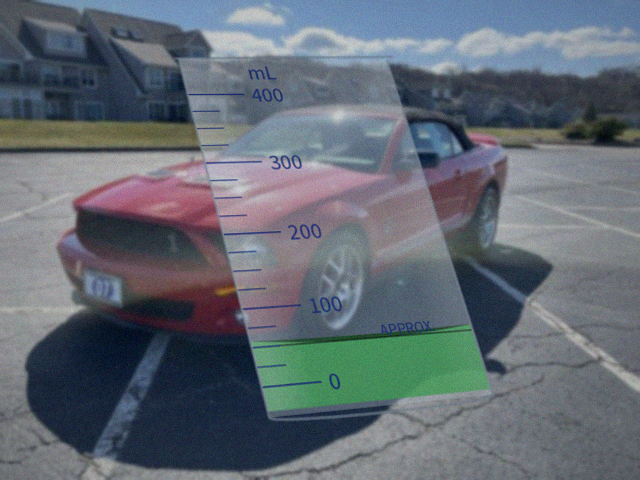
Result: 50 mL
